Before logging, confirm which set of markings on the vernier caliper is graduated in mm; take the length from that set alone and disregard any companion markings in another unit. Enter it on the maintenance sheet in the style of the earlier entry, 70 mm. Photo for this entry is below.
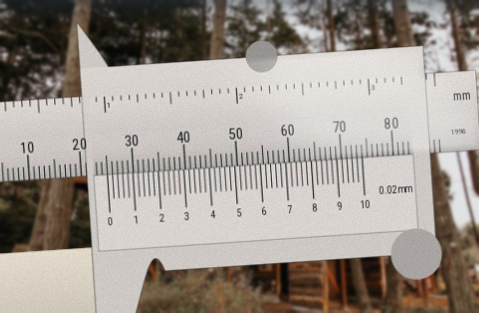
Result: 25.0 mm
